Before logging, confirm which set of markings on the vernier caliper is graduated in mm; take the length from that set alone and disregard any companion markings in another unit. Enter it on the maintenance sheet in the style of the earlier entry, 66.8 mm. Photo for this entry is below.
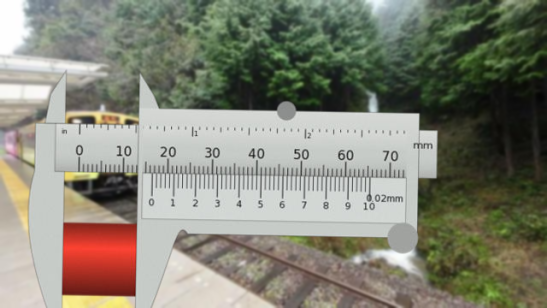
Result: 16.5 mm
